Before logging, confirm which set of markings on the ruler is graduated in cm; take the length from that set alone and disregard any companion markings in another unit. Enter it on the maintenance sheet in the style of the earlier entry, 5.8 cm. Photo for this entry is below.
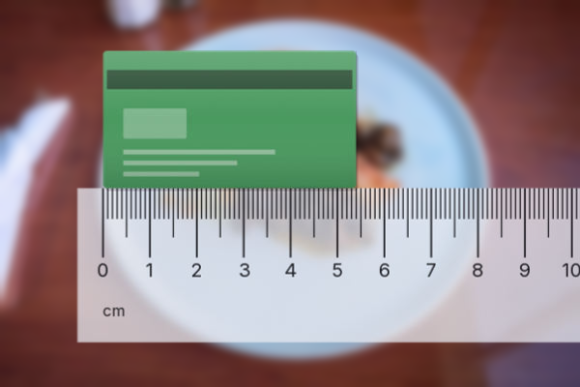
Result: 5.4 cm
